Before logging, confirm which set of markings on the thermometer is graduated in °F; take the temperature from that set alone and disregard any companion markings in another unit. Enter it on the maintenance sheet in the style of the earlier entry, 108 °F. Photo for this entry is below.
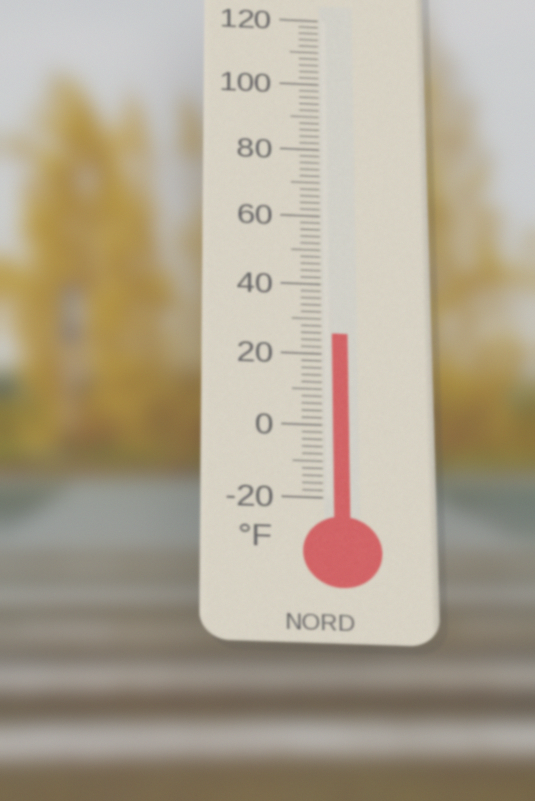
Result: 26 °F
